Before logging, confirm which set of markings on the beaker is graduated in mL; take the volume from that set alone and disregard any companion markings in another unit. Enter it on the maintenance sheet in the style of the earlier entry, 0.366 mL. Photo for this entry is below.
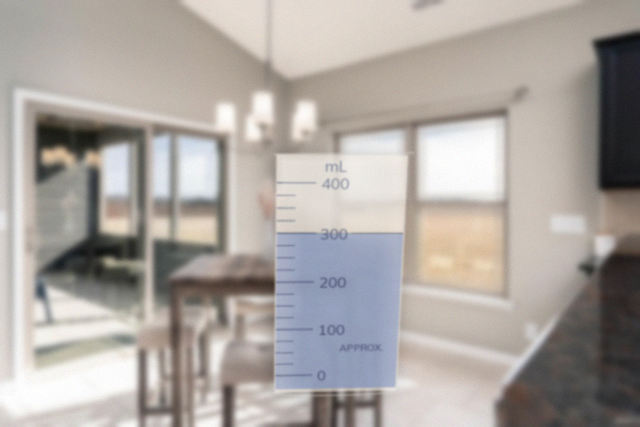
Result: 300 mL
